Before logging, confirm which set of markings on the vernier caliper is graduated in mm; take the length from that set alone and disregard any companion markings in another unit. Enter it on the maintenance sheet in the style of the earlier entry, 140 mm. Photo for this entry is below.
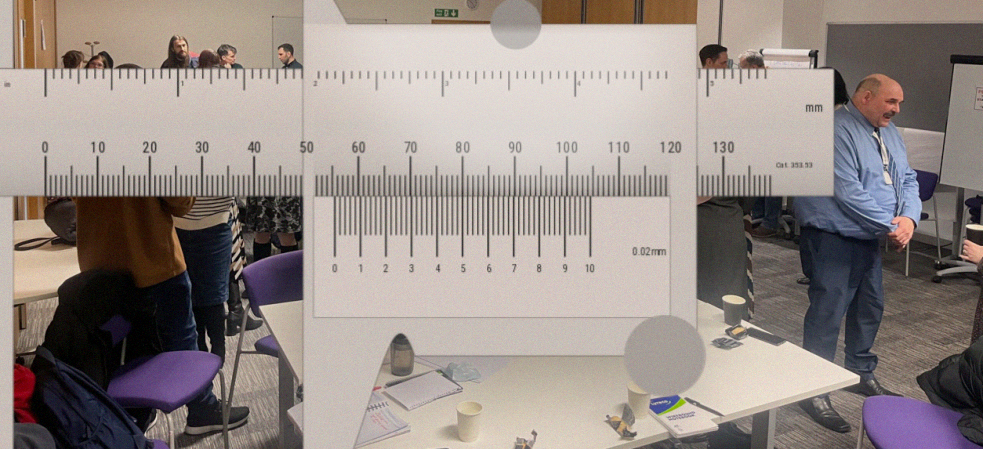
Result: 55.5 mm
